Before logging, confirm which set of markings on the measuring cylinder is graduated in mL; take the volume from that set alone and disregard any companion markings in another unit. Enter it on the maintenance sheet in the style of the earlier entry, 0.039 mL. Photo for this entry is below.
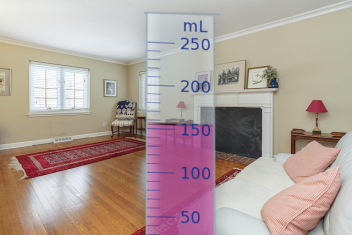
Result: 155 mL
